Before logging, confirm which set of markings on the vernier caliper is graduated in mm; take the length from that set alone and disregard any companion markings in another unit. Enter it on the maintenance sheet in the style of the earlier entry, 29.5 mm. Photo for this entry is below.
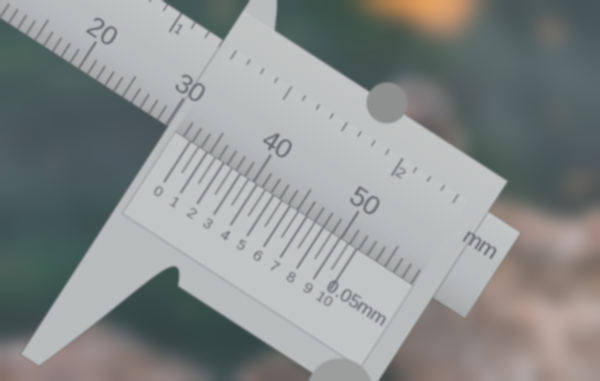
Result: 32.8 mm
